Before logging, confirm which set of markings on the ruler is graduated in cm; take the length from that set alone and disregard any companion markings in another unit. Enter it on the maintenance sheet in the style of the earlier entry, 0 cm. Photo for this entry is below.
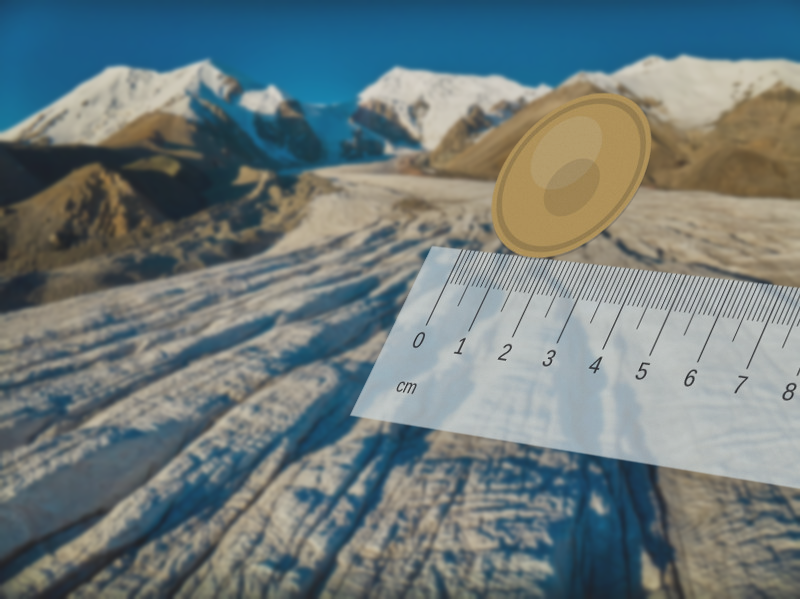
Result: 3.2 cm
